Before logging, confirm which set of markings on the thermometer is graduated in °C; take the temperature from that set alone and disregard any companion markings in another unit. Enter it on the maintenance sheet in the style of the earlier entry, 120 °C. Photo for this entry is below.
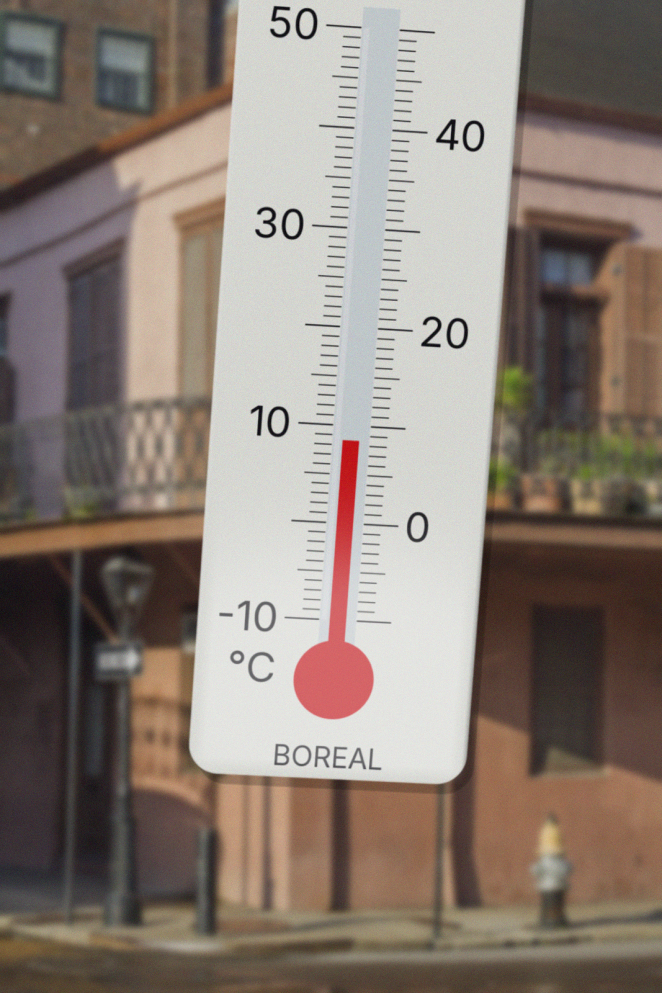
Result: 8.5 °C
